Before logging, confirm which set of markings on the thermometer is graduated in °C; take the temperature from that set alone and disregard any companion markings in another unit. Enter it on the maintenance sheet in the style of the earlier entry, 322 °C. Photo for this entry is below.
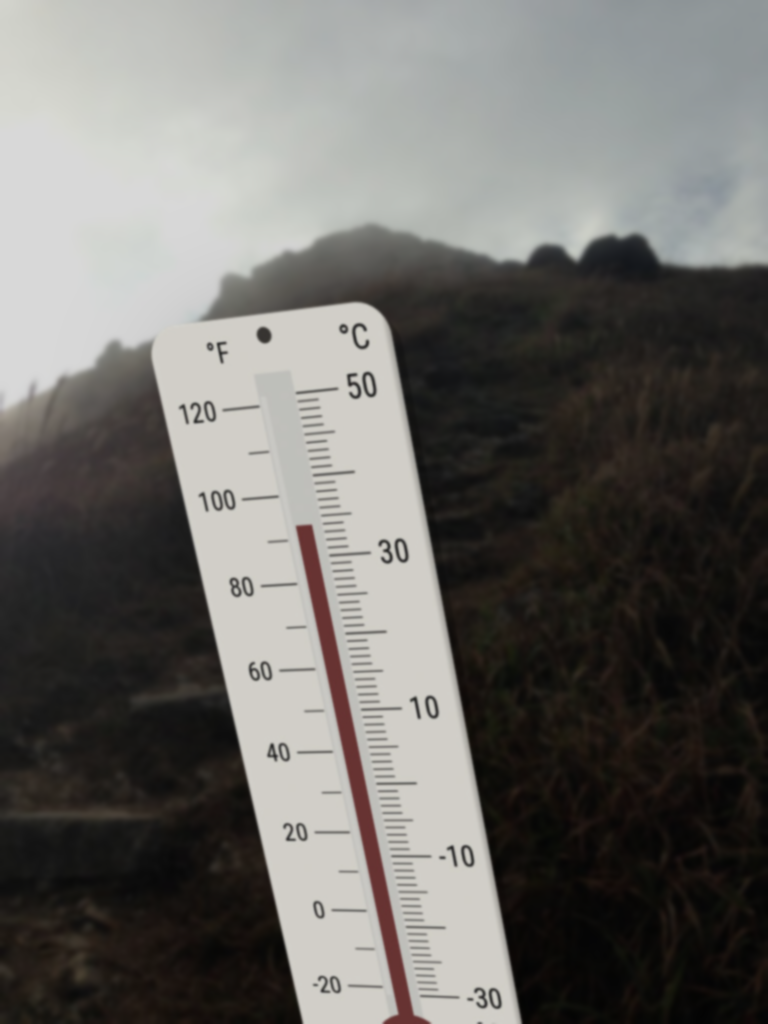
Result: 34 °C
